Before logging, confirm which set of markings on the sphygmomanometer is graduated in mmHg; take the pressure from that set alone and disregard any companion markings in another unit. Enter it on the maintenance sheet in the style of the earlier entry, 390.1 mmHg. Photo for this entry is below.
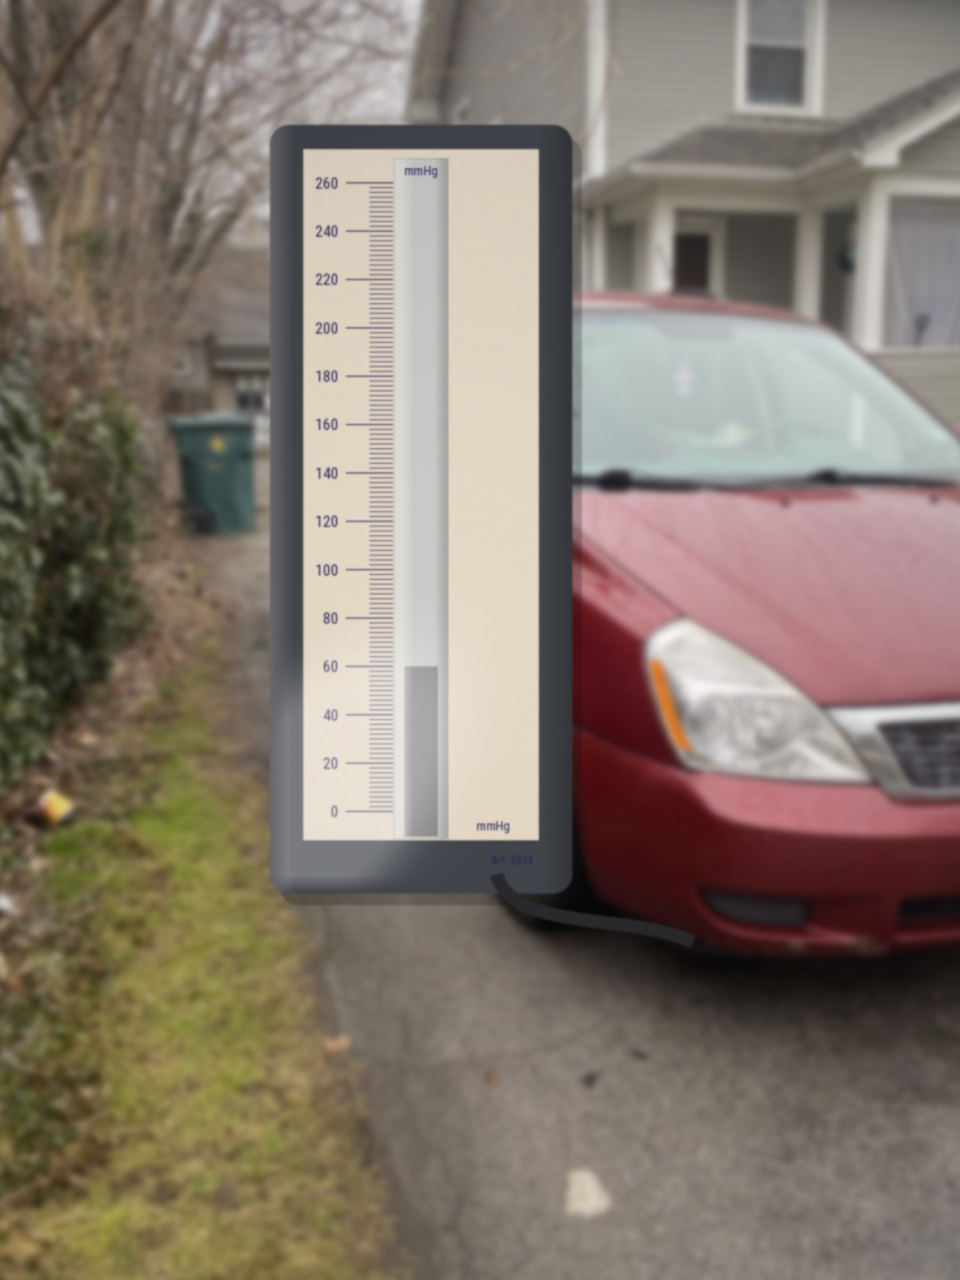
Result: 60 mmHg
